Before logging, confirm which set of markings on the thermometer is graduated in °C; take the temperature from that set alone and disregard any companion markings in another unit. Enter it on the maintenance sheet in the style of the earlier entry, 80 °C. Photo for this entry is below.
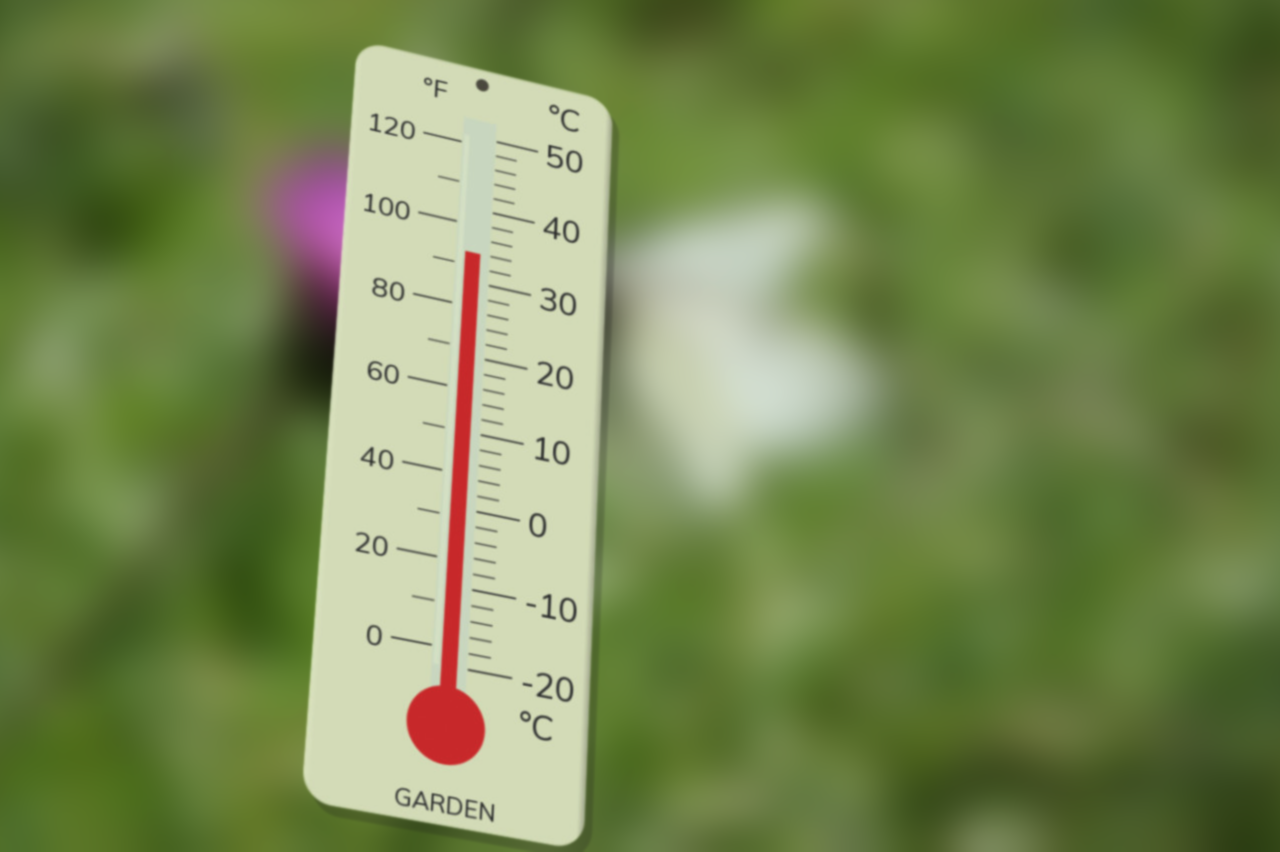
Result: 34 °C
